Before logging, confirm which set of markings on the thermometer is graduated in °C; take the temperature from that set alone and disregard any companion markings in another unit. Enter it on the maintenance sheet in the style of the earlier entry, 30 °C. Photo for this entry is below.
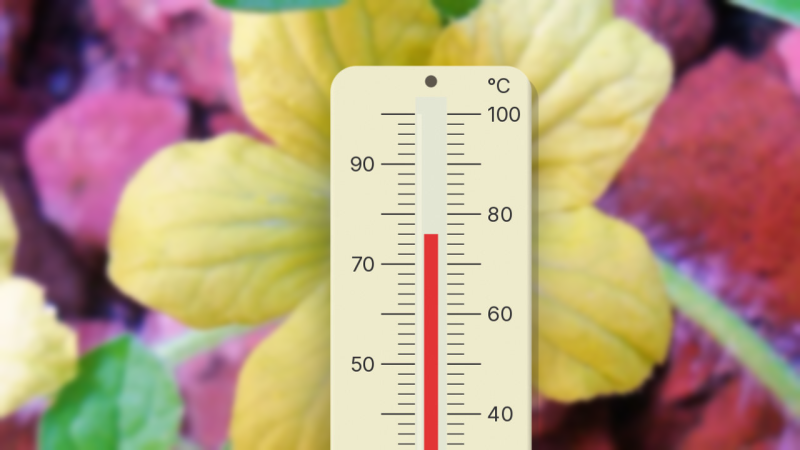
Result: 76 °C
